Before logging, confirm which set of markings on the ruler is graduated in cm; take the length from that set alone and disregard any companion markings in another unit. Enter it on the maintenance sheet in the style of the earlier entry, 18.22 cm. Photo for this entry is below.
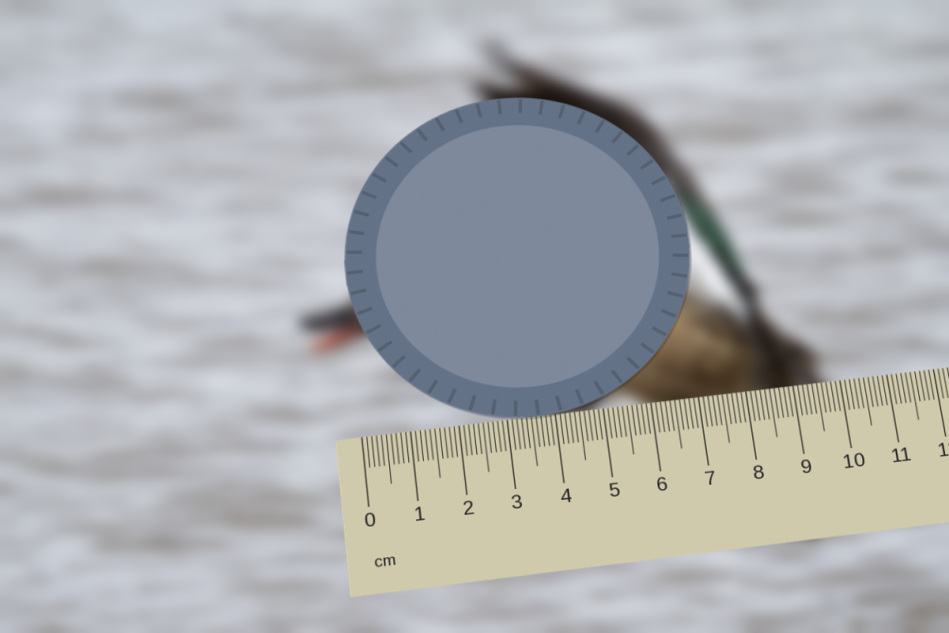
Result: 7.3 cm
